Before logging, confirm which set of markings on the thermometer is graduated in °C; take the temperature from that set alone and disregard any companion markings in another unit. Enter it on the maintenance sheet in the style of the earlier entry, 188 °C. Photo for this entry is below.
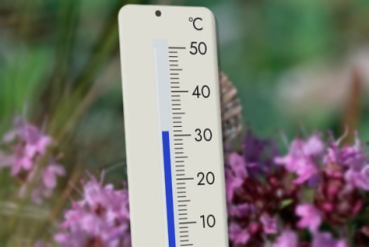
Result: 31 °C
